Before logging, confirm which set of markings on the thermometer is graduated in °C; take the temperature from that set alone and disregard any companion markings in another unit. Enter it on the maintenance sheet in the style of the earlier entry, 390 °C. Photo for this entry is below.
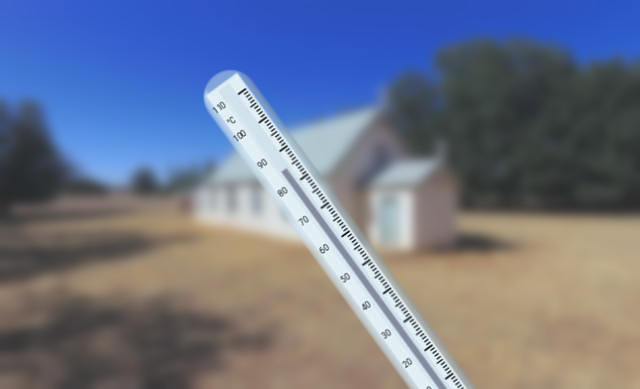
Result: 85 °C
